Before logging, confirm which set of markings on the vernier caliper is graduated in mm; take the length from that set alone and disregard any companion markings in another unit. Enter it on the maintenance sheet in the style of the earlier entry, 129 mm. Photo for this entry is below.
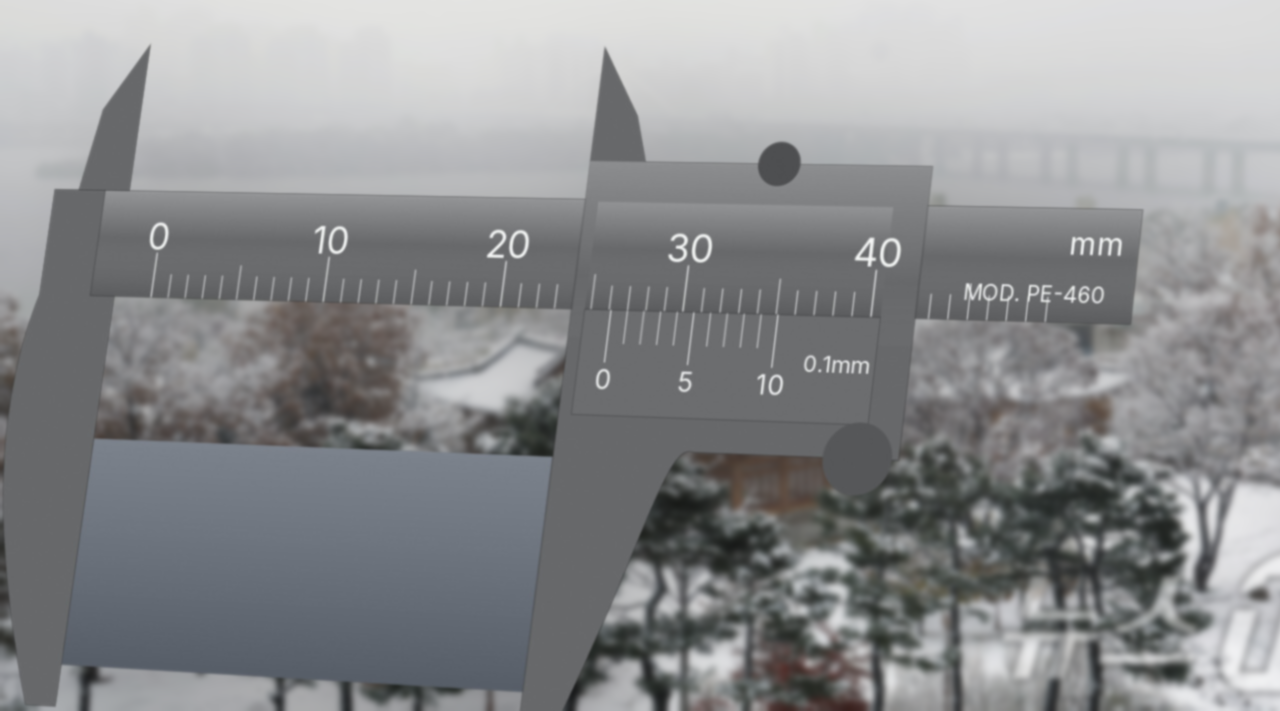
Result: 26.1 mm
